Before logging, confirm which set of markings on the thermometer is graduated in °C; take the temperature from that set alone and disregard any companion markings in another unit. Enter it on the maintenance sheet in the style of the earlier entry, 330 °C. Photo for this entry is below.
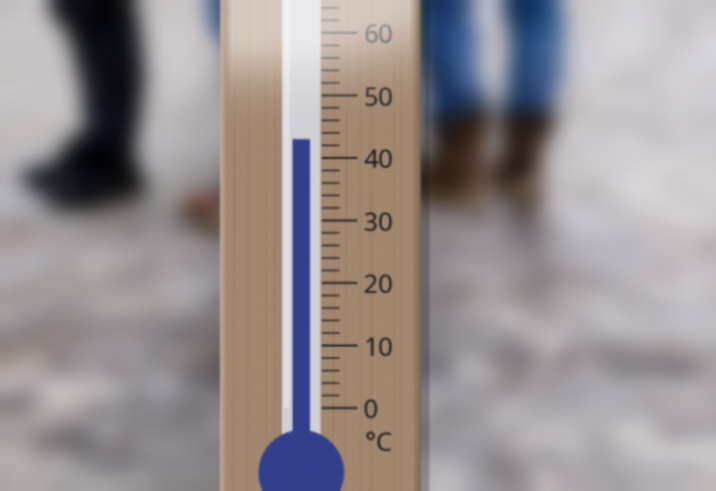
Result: 43 °C
